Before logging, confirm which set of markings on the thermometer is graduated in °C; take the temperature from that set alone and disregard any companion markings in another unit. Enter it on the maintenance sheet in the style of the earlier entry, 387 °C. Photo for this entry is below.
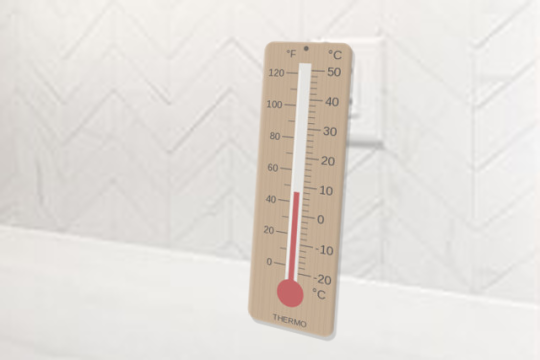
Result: 8 °C
